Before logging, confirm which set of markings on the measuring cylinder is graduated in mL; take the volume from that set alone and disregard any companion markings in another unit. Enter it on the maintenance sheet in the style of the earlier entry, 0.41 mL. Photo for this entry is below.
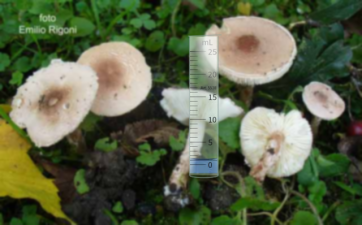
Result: 1 mL
